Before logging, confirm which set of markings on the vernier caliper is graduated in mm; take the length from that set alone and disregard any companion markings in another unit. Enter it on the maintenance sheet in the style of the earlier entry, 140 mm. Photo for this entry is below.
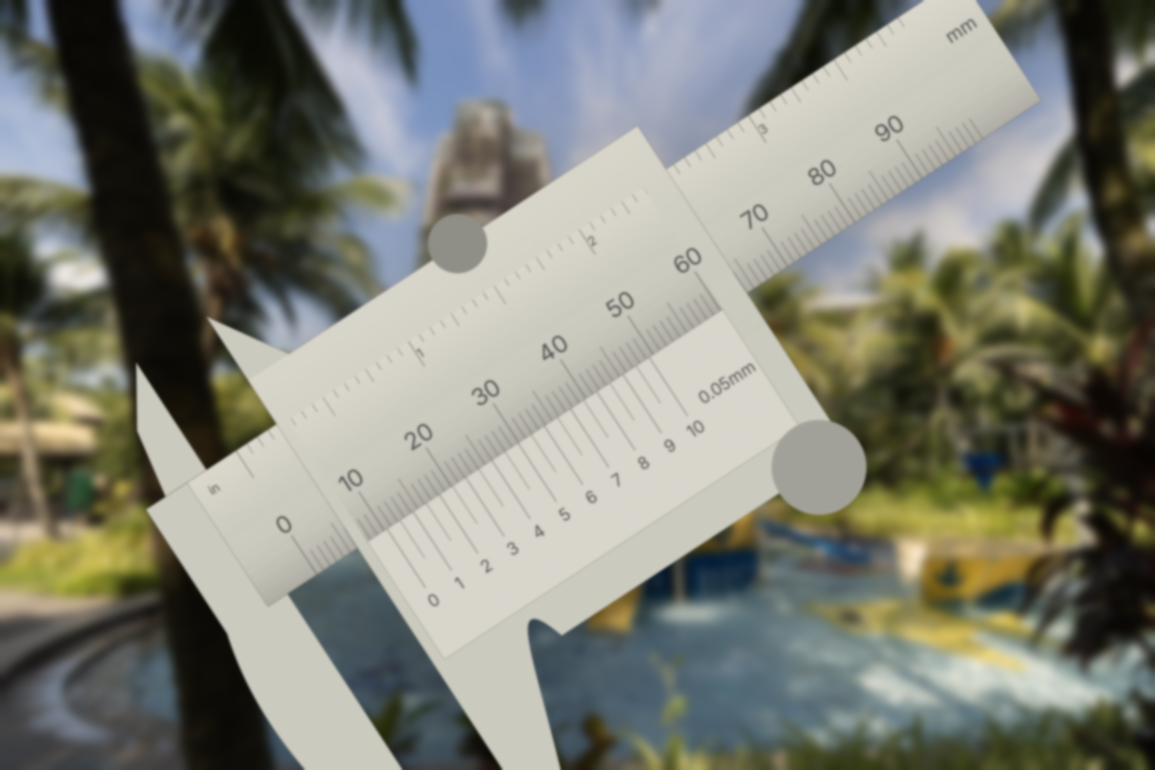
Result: 10.4 mm
